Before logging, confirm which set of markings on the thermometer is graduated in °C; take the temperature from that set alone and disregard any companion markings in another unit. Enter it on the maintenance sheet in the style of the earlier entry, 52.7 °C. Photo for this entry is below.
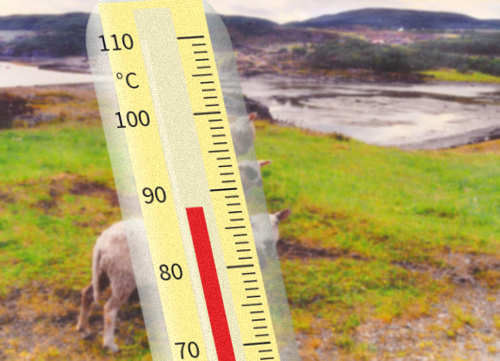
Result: 88 °C
